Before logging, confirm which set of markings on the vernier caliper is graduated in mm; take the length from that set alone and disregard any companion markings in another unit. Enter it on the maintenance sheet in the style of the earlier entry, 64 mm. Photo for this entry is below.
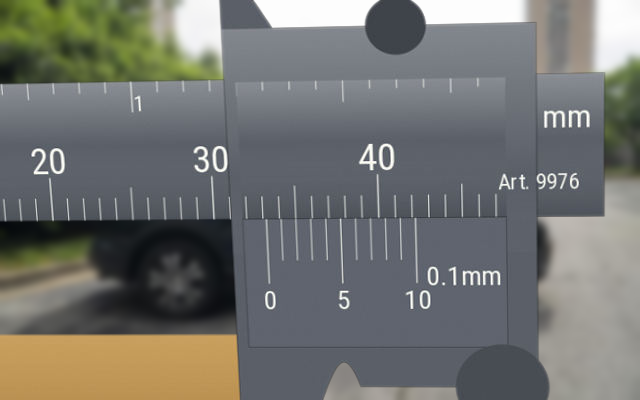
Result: 33.2 mm
